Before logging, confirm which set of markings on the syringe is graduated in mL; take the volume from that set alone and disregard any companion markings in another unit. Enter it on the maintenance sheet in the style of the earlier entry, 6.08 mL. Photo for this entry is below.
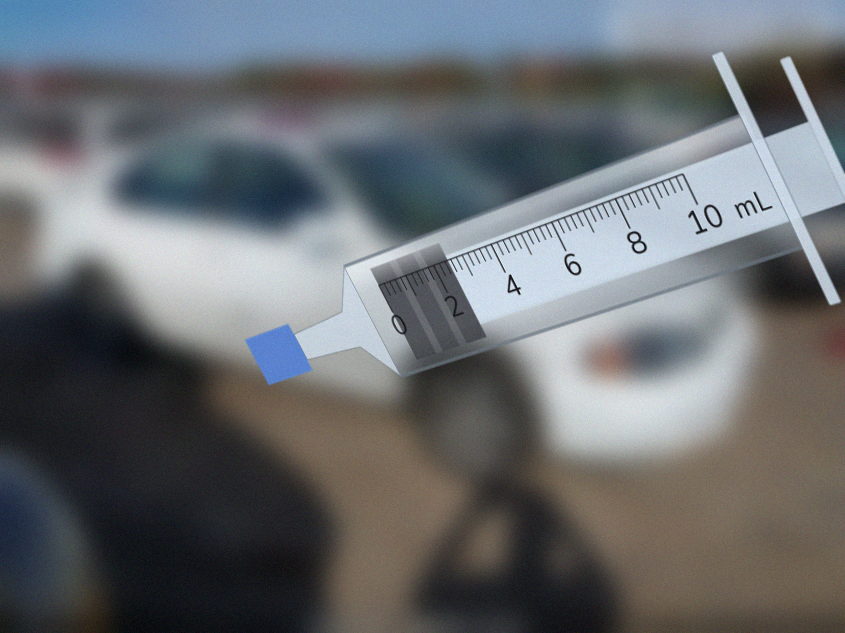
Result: 0 mL
